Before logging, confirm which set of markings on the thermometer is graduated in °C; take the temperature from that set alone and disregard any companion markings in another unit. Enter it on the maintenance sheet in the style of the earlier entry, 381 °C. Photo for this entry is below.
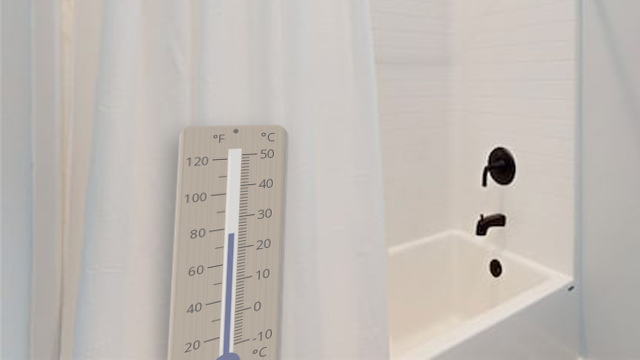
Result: 25 °C
